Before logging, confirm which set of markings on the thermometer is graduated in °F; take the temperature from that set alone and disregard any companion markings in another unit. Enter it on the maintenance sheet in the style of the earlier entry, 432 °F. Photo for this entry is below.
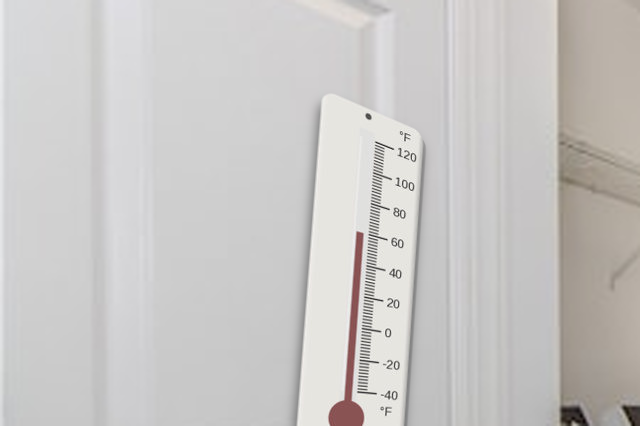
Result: 60 °F
